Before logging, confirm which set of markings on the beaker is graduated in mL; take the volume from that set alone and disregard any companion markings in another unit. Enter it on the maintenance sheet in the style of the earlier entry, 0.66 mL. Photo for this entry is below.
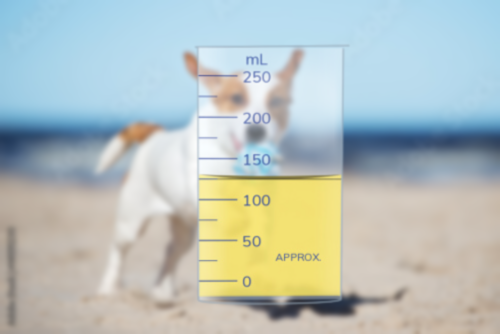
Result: 125 mL
